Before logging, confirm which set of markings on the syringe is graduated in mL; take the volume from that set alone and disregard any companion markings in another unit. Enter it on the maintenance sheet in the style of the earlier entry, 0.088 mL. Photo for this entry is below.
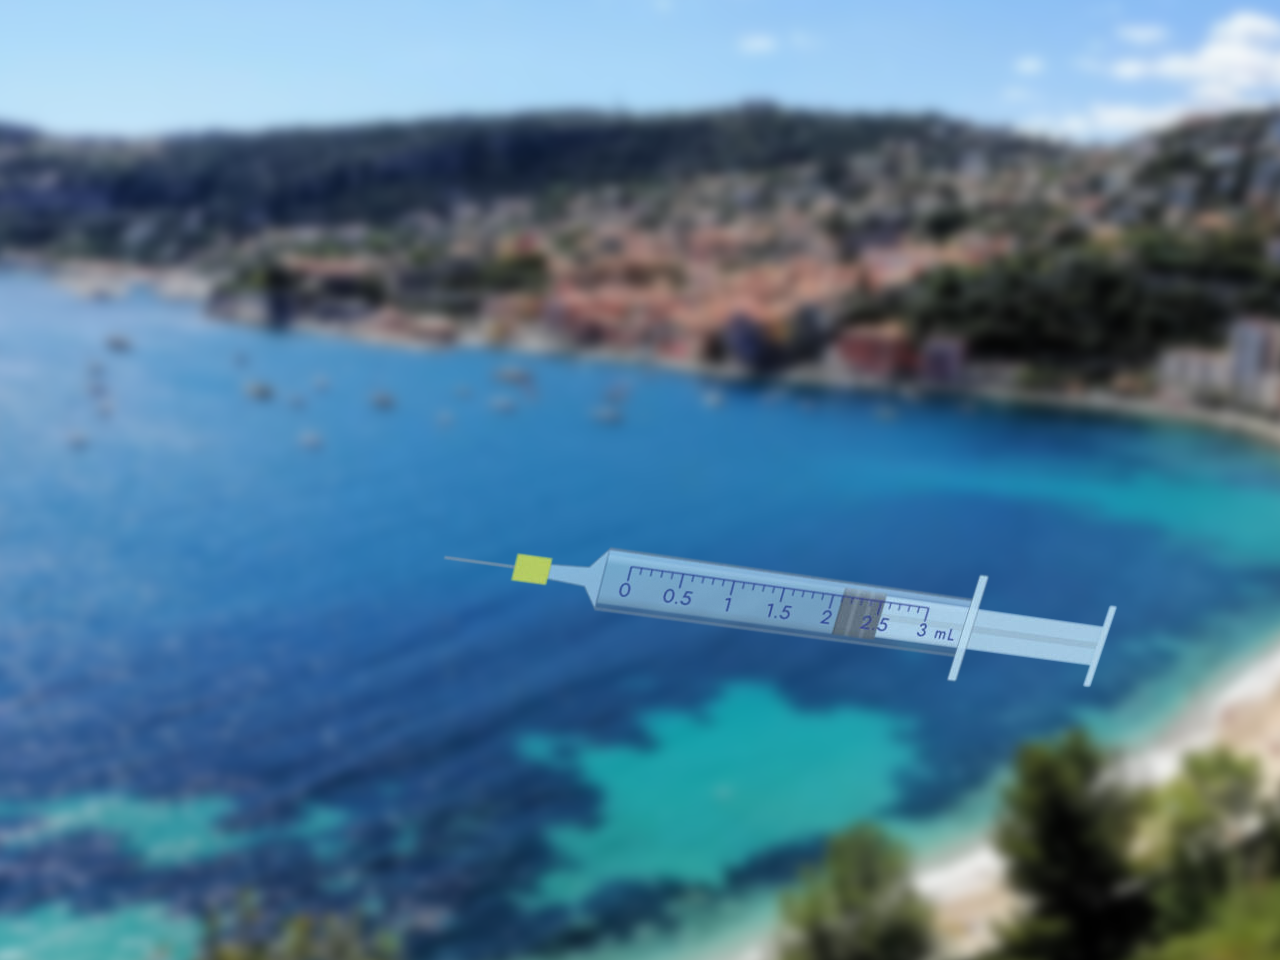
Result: 2.1 mL
